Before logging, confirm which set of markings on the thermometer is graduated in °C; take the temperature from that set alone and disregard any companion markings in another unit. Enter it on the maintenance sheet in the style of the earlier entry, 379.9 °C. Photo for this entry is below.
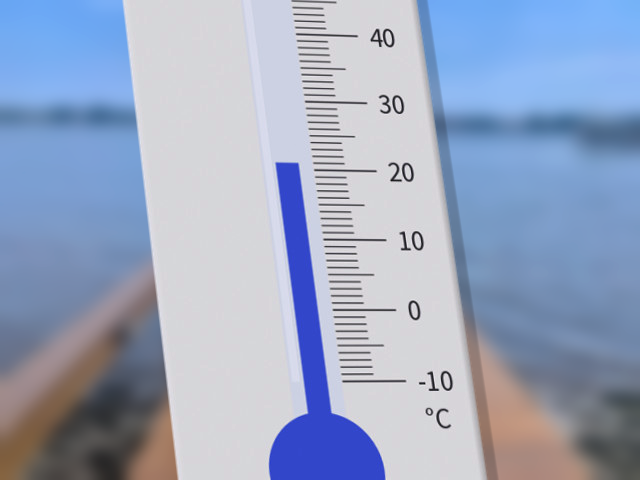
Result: 21 °C
